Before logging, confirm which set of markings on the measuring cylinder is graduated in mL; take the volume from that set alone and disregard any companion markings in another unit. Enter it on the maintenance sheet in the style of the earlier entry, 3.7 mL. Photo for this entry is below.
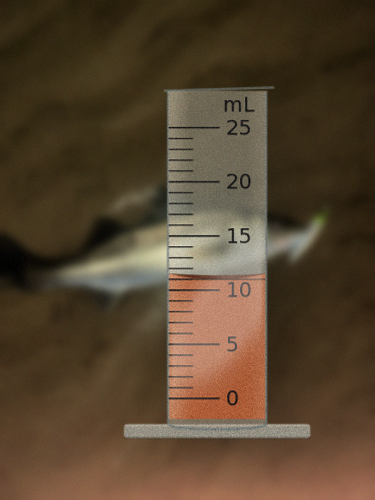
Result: 11 mL
